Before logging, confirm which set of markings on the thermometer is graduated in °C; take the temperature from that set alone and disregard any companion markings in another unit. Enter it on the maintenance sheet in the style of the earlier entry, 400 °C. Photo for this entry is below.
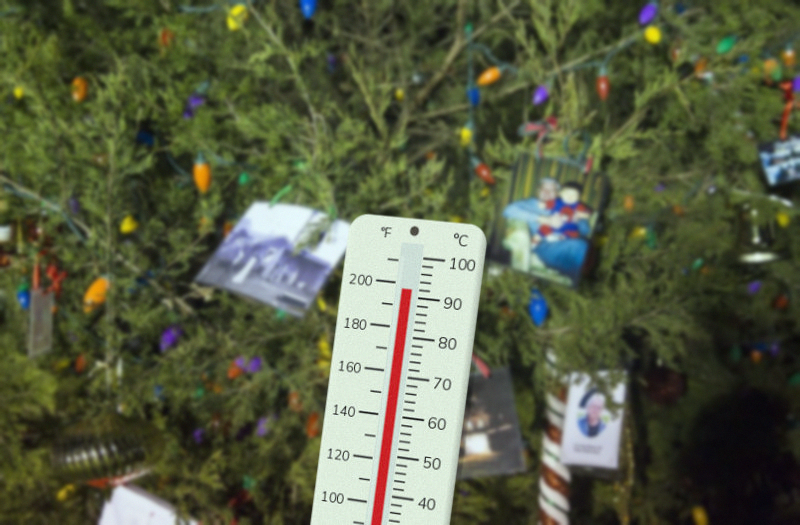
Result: 92 °C
